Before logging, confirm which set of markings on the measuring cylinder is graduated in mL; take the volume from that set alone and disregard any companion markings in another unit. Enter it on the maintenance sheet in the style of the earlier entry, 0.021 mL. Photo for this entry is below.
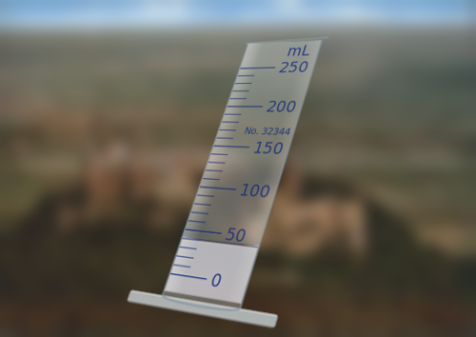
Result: 40 mL
